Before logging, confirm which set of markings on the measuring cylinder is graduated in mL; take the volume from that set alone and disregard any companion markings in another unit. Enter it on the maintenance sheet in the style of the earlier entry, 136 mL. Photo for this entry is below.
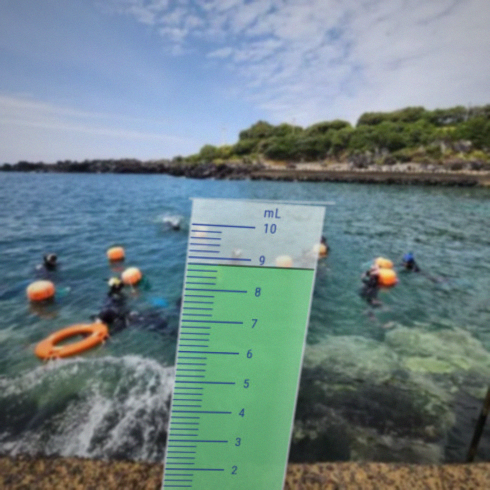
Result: 8.8 mL
